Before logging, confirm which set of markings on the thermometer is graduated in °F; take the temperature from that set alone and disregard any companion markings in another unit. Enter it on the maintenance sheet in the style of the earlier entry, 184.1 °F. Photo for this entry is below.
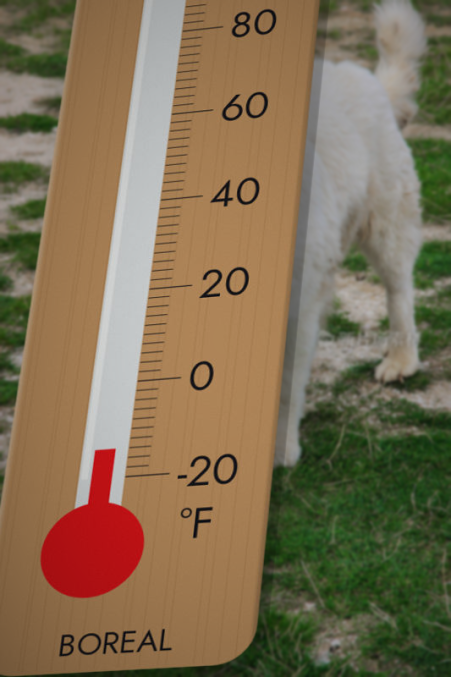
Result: -14 °F
